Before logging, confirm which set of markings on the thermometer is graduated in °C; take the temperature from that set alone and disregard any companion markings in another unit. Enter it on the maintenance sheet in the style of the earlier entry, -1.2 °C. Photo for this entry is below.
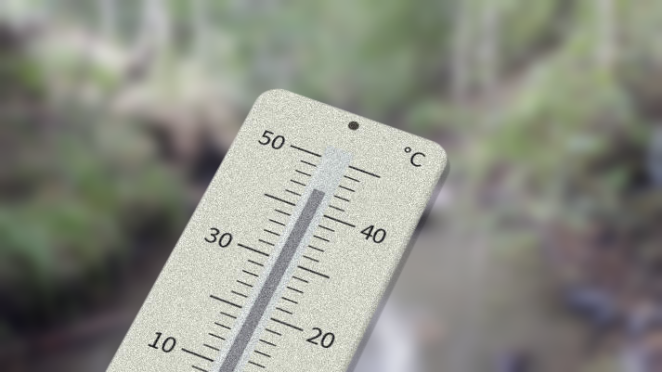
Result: 44 °C
